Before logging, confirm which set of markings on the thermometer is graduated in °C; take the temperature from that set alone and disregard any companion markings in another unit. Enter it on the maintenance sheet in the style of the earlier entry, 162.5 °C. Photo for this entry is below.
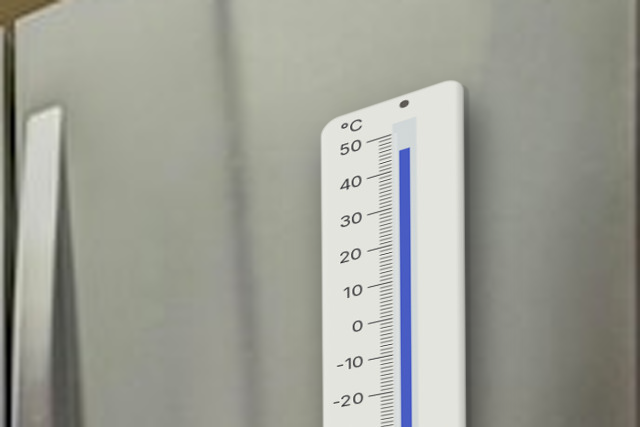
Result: 45 °C
